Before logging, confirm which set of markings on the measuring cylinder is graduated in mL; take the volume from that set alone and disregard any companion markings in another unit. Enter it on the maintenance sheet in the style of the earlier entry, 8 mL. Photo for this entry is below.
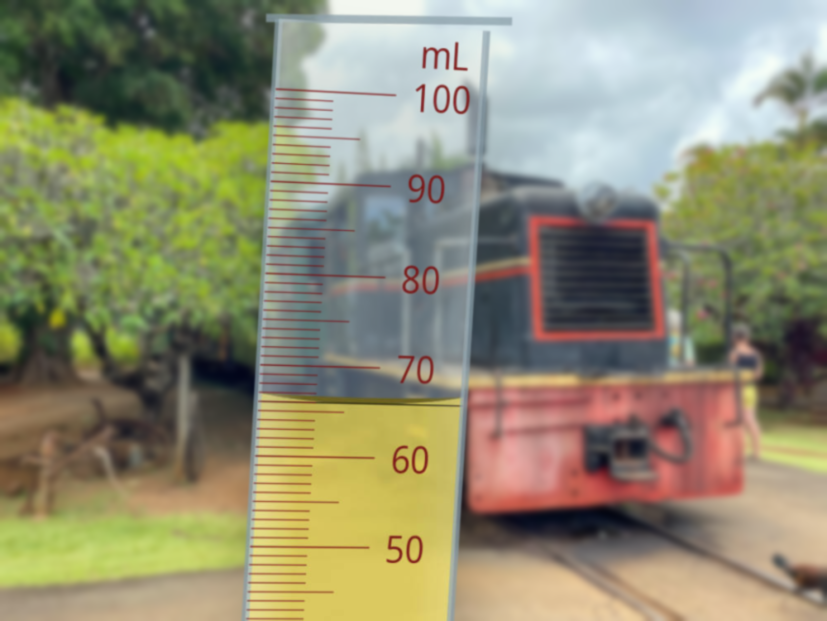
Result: 66 mL
